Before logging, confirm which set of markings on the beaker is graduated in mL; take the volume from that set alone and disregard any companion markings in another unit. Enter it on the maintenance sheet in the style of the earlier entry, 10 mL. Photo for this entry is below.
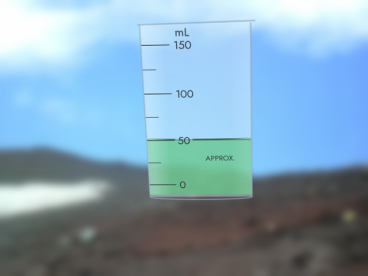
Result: 50 mL
